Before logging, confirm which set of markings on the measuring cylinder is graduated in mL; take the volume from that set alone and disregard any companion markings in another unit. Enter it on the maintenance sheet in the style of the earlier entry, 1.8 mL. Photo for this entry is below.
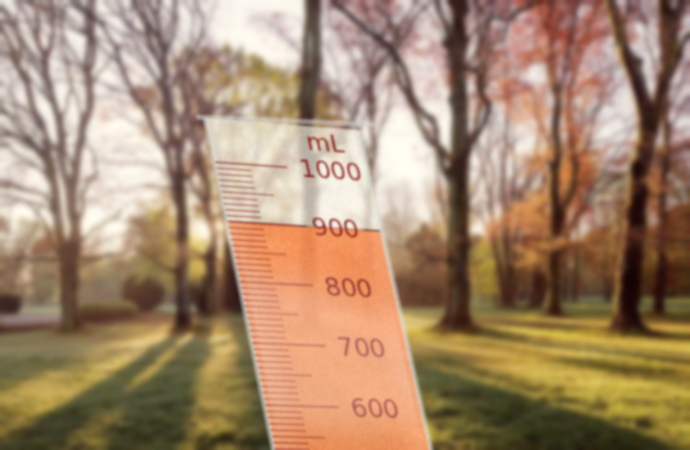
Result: 900 mL
